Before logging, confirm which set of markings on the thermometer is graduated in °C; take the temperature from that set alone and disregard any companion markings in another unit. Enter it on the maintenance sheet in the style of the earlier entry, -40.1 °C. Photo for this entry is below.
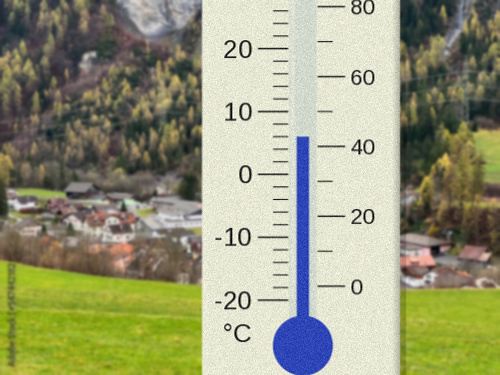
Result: 6 °C
